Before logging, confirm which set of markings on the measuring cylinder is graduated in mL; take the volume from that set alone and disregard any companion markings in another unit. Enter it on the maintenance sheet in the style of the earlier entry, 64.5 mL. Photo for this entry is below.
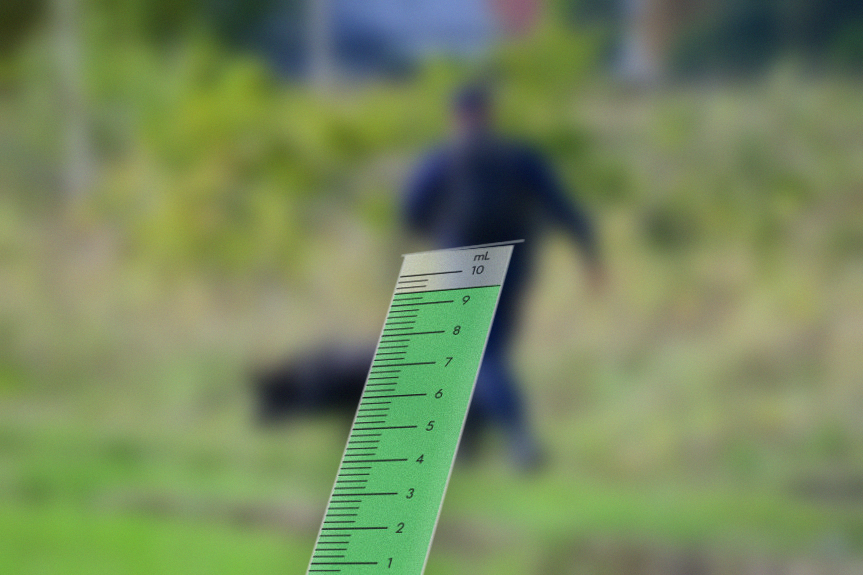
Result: 9.4 mL
